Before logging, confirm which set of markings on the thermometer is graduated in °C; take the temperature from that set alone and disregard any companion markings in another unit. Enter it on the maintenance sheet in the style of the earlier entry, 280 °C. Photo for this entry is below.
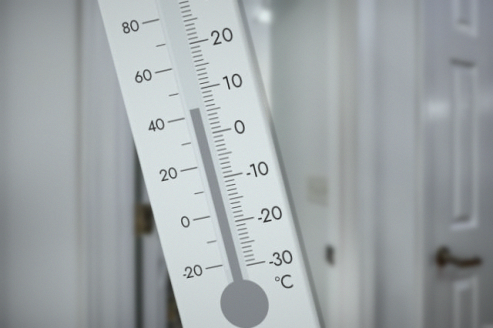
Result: 6 °C
